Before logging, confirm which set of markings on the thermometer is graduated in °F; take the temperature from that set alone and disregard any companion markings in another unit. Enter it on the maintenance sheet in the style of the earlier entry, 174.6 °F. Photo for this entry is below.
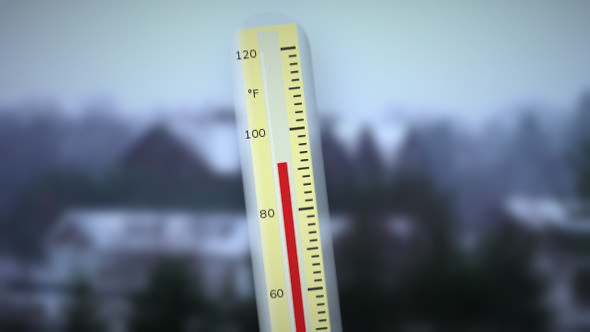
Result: 92 °F
